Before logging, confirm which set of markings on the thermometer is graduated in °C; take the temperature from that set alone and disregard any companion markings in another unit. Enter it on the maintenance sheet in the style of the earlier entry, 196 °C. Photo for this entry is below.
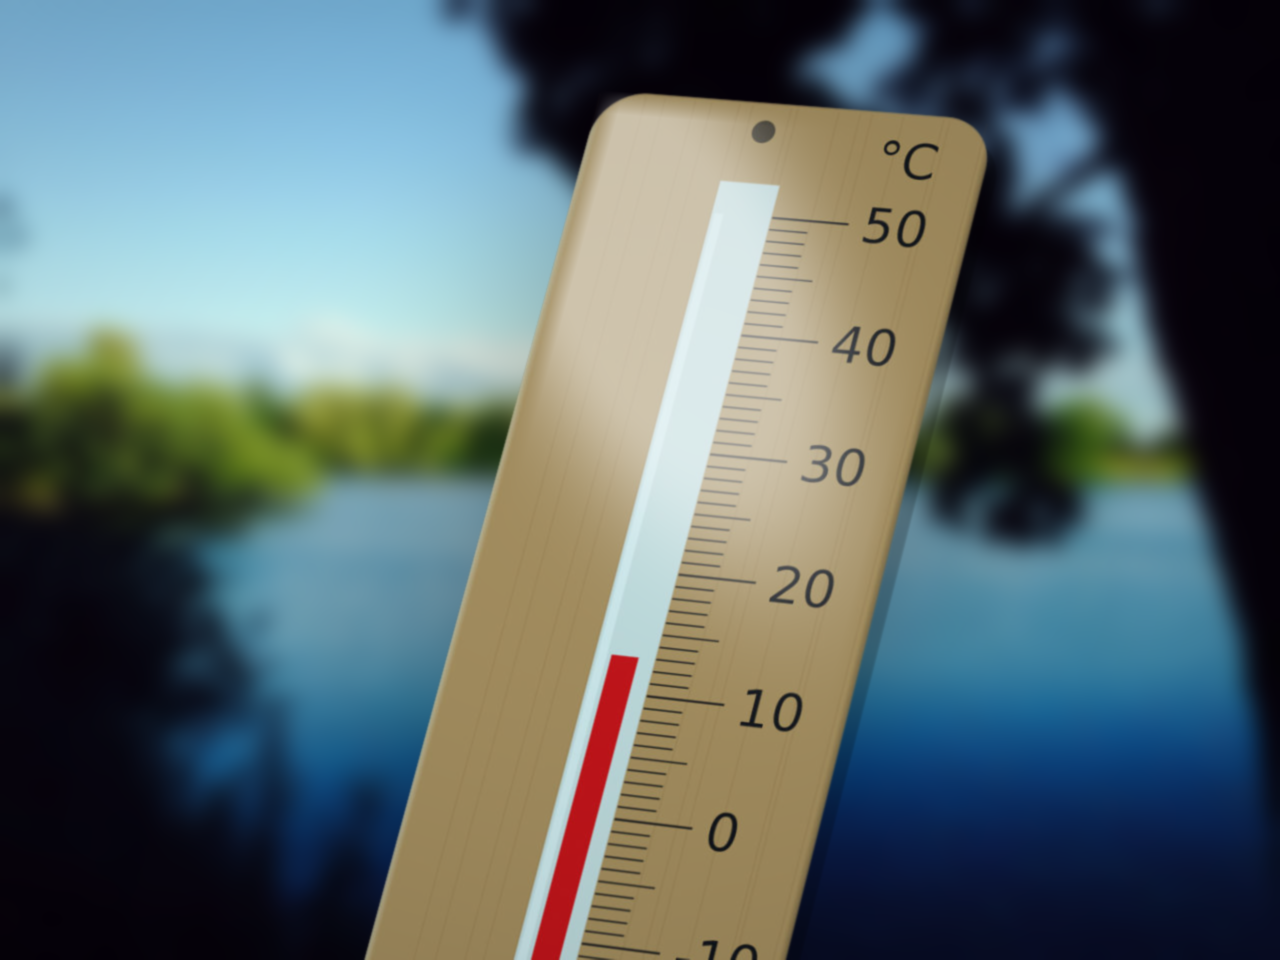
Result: 13 °C
